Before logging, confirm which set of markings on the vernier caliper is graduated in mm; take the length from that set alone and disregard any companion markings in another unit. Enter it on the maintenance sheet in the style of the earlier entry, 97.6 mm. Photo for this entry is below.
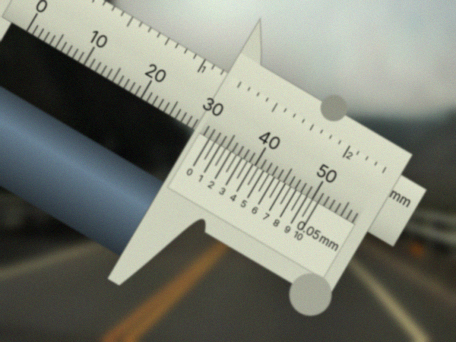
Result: 32.0 mm
